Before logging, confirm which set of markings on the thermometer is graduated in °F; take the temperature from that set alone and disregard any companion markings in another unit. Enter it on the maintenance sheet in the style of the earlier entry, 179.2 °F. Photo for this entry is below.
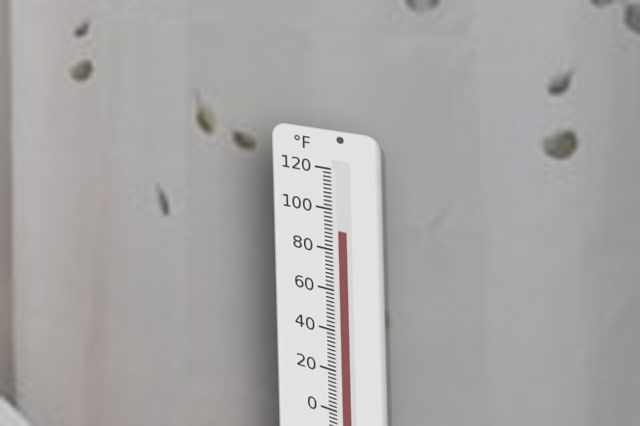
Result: 90 °F
